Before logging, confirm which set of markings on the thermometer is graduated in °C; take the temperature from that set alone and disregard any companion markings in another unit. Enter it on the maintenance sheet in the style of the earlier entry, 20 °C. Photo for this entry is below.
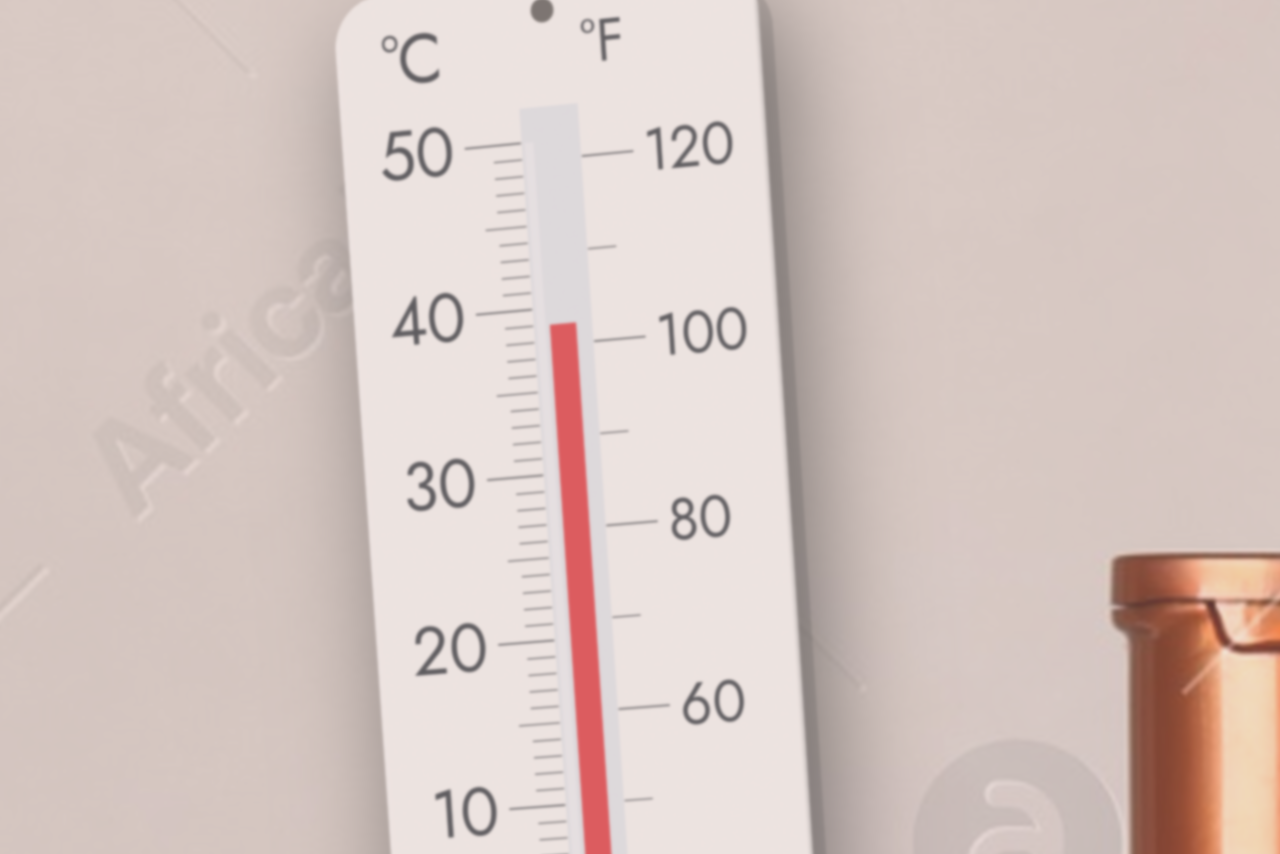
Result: 39 °C
